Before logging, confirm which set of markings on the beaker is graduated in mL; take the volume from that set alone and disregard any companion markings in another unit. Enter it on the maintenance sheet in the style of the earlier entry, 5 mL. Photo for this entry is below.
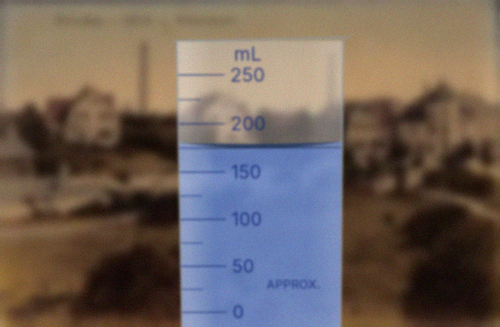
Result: 175 mL
